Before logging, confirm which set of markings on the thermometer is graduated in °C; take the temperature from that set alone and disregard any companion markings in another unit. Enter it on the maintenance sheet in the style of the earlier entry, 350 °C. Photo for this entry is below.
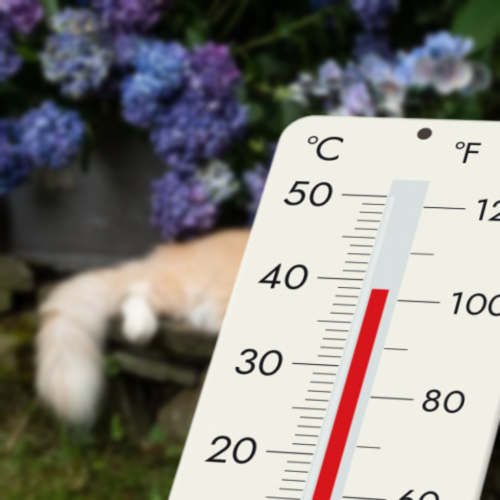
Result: 39 °C
